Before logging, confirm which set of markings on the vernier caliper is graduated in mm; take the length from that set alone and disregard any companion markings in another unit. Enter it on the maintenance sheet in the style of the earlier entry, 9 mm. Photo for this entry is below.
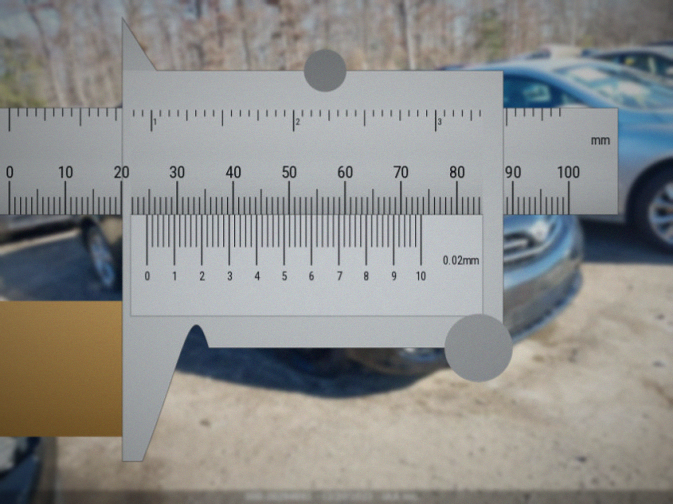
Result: 24.6 mm
